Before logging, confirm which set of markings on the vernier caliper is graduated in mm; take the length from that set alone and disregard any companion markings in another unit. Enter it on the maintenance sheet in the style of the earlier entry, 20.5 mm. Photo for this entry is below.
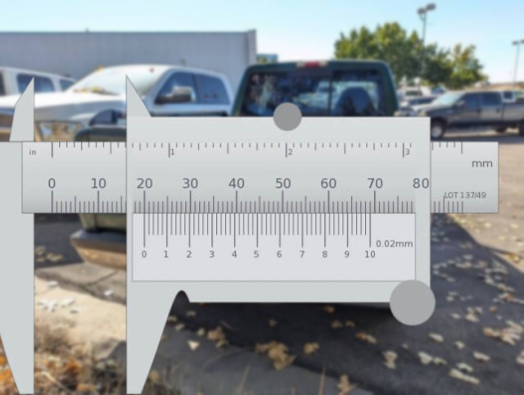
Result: 20.0 mm
